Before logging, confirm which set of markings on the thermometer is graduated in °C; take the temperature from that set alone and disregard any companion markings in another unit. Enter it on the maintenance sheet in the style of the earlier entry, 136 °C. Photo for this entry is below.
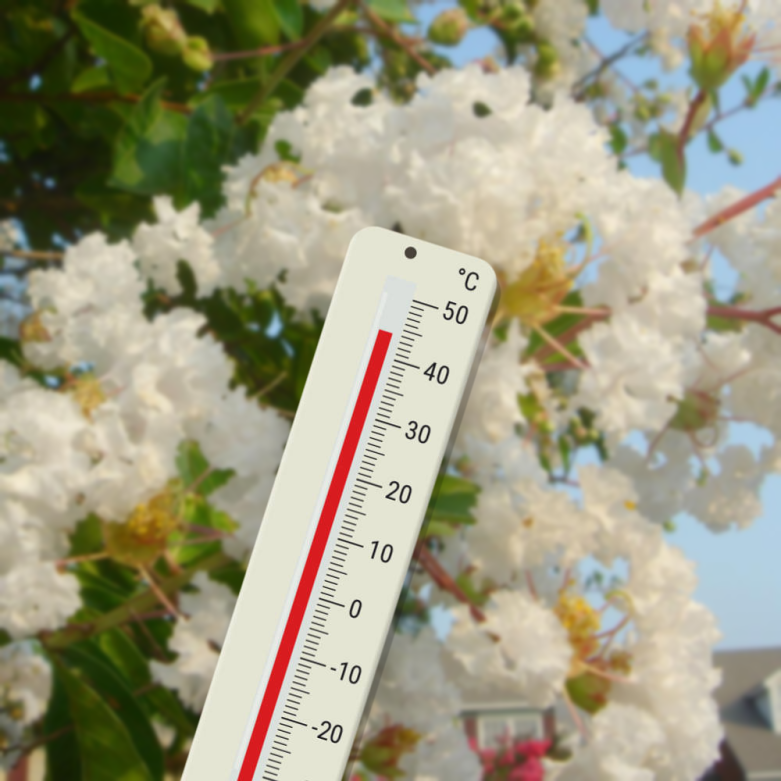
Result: 44 °C
